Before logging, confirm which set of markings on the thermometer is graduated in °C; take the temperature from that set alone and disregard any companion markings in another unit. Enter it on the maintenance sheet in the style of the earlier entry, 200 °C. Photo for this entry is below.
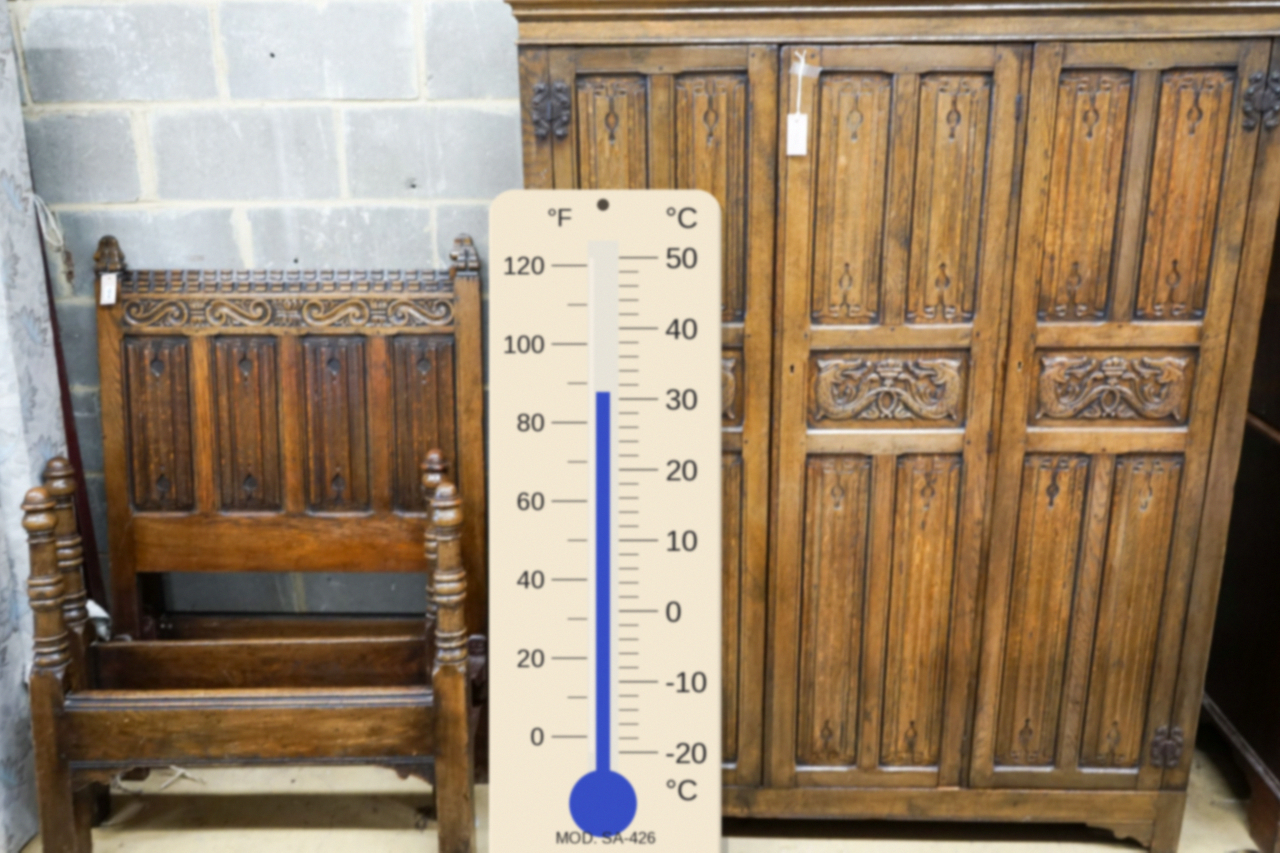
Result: 31 °C
